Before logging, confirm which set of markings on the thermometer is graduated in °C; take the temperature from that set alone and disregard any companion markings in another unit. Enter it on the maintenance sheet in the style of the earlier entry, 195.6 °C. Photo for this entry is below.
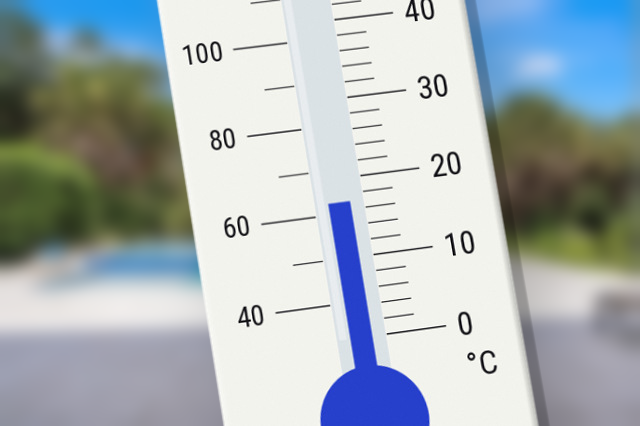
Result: 17 °C
